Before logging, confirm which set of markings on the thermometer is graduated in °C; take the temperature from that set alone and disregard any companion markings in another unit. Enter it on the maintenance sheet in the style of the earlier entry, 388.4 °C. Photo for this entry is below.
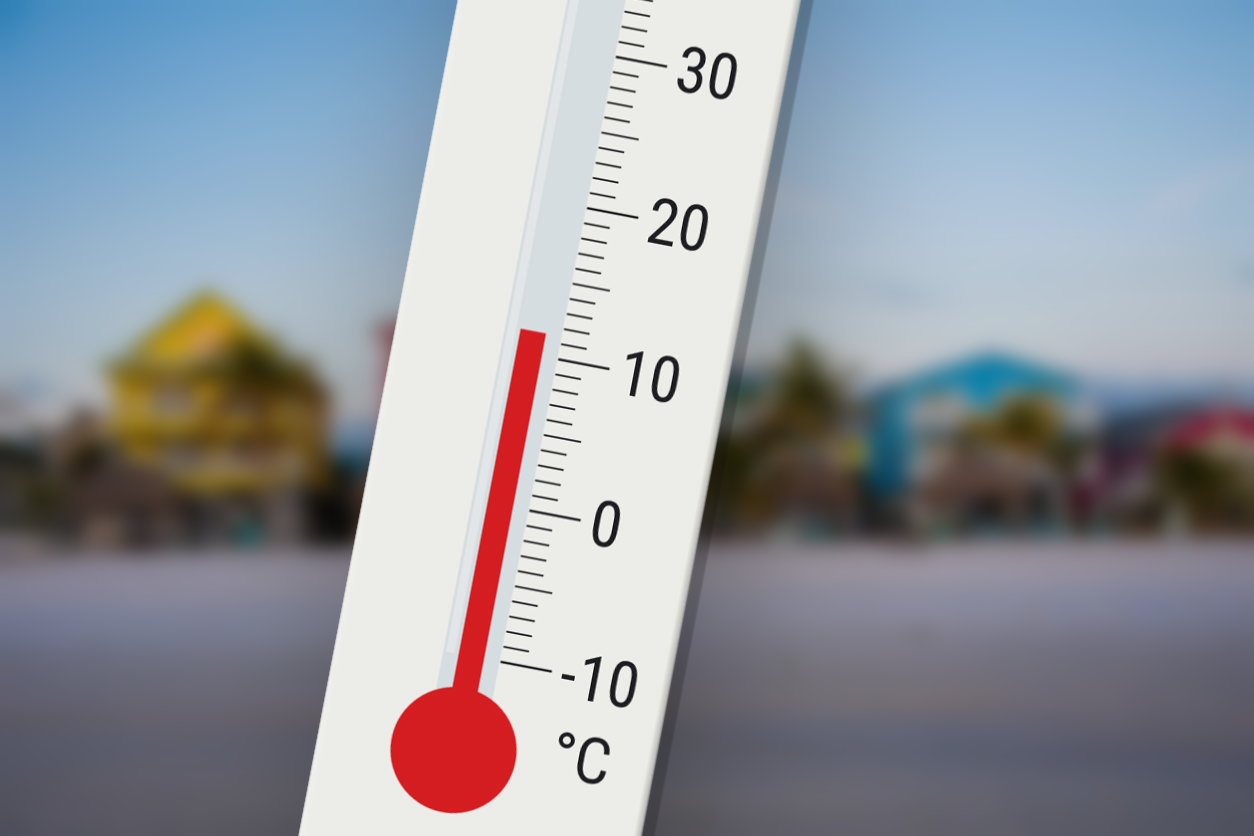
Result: 11.5 °C
